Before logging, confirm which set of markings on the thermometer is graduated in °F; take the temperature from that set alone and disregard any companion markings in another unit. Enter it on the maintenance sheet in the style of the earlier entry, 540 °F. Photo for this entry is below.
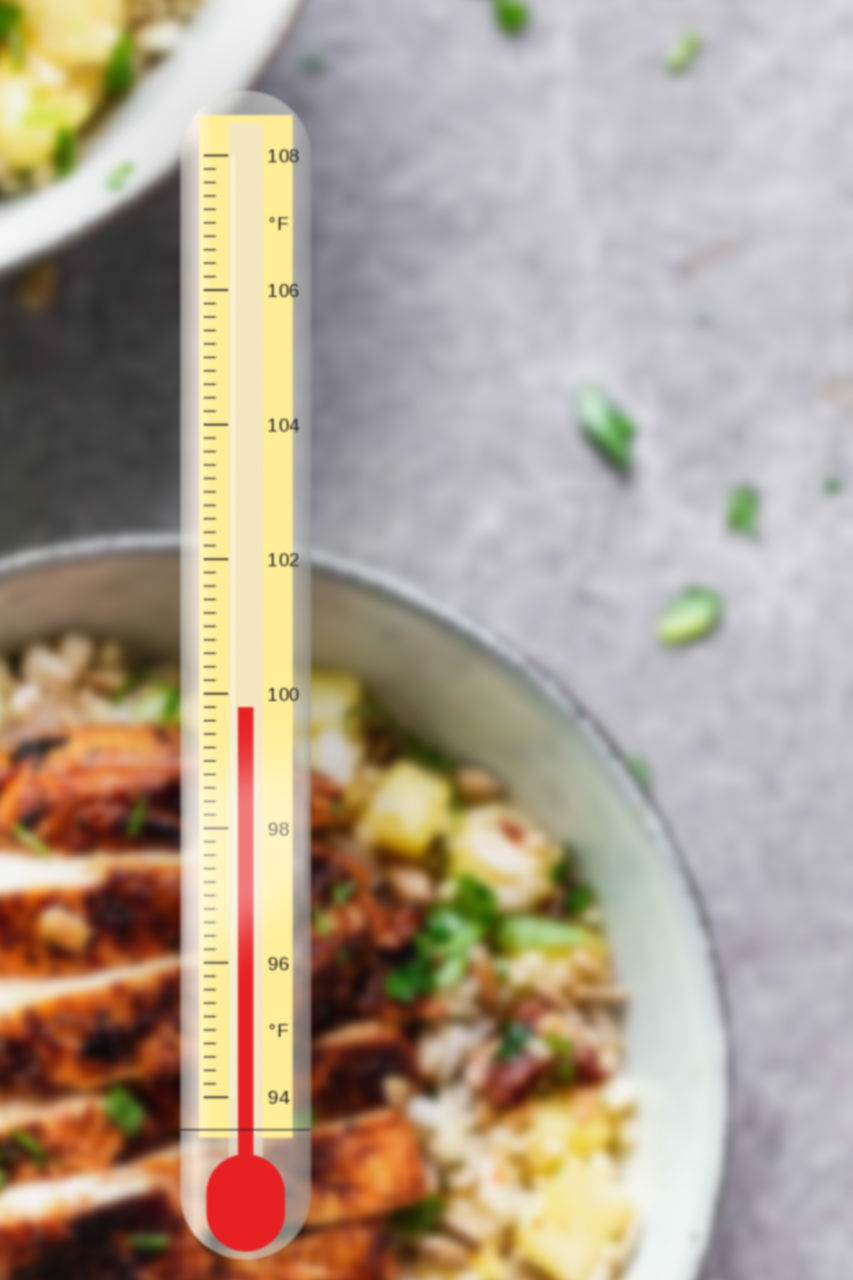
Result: 99.8 °F
